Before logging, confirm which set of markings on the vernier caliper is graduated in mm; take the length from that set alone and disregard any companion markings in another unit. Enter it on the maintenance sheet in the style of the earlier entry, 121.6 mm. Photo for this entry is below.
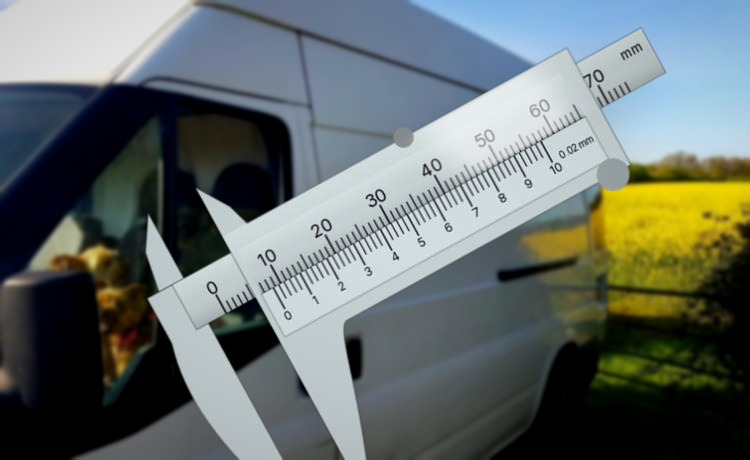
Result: 8.6 mm
